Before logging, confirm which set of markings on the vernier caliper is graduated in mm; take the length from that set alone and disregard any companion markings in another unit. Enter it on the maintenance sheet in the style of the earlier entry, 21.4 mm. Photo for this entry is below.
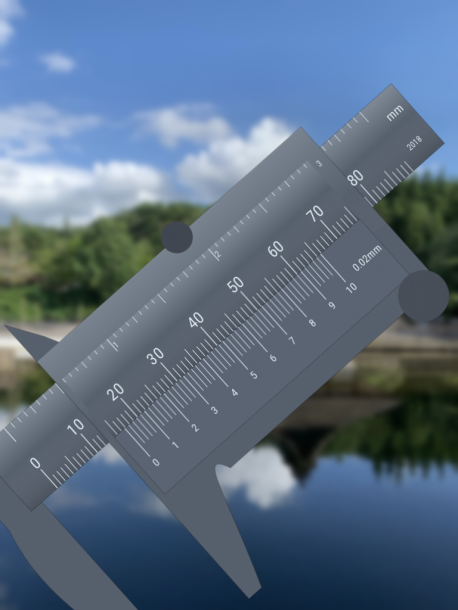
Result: 16.8 mm
